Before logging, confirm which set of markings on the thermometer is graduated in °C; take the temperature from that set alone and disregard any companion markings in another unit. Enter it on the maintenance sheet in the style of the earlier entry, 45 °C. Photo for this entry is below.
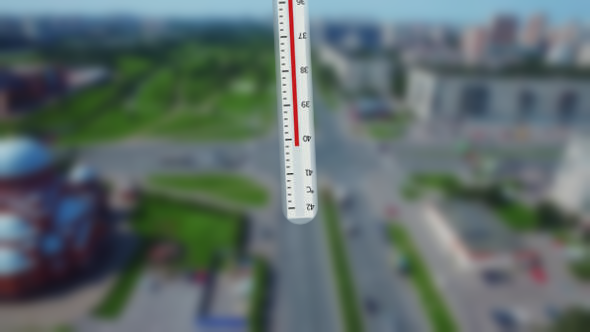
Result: 40.2 °C
